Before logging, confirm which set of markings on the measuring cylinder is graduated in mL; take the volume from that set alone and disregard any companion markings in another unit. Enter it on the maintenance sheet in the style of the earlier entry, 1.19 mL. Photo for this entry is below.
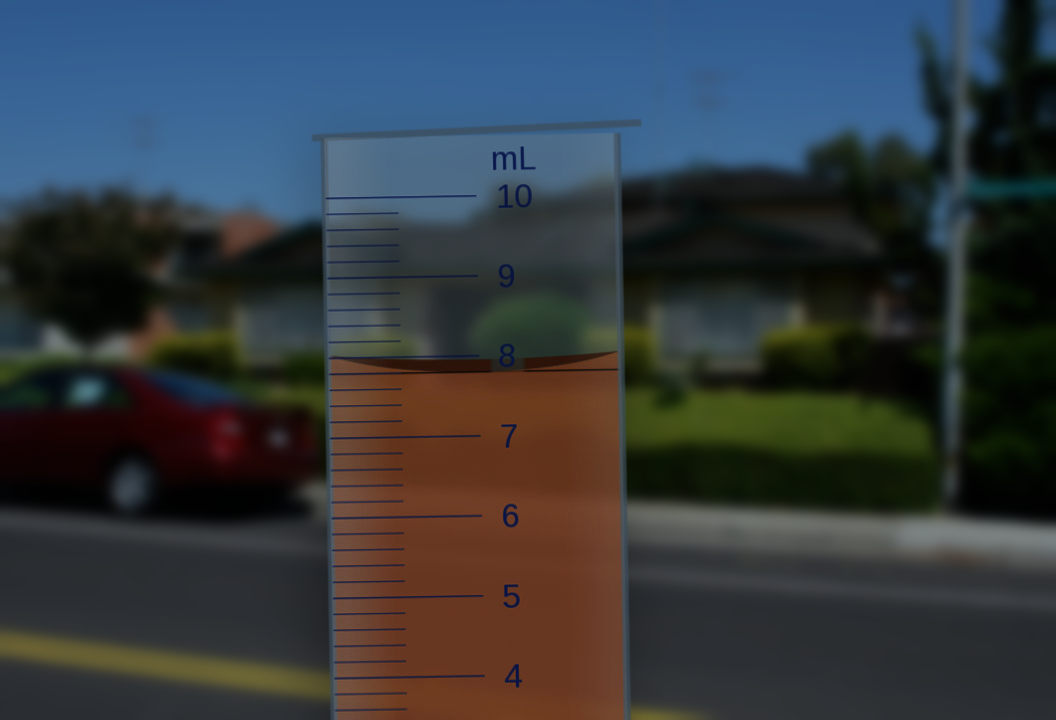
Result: 7.8 mL
